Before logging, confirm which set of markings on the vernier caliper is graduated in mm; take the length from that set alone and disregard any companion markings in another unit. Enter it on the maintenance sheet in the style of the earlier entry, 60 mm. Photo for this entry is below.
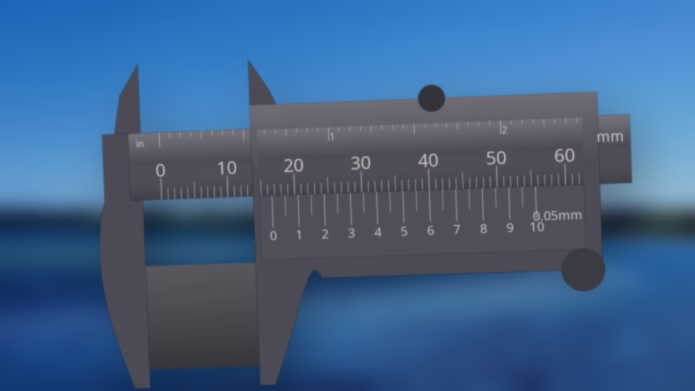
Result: 16.6 mm
